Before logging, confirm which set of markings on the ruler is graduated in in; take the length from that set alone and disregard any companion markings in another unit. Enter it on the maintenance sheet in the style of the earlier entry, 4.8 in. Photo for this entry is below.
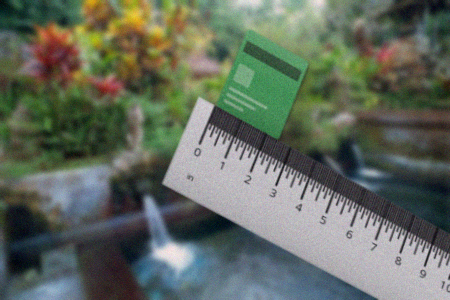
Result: 2.5 in
